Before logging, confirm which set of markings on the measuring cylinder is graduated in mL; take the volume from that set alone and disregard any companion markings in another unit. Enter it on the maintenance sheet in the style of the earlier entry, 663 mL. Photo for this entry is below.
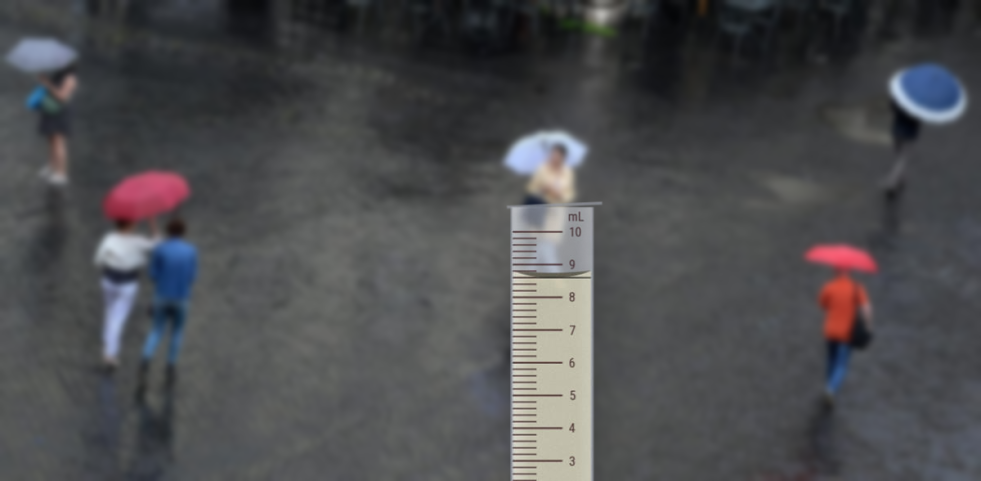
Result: 8.6 mL
